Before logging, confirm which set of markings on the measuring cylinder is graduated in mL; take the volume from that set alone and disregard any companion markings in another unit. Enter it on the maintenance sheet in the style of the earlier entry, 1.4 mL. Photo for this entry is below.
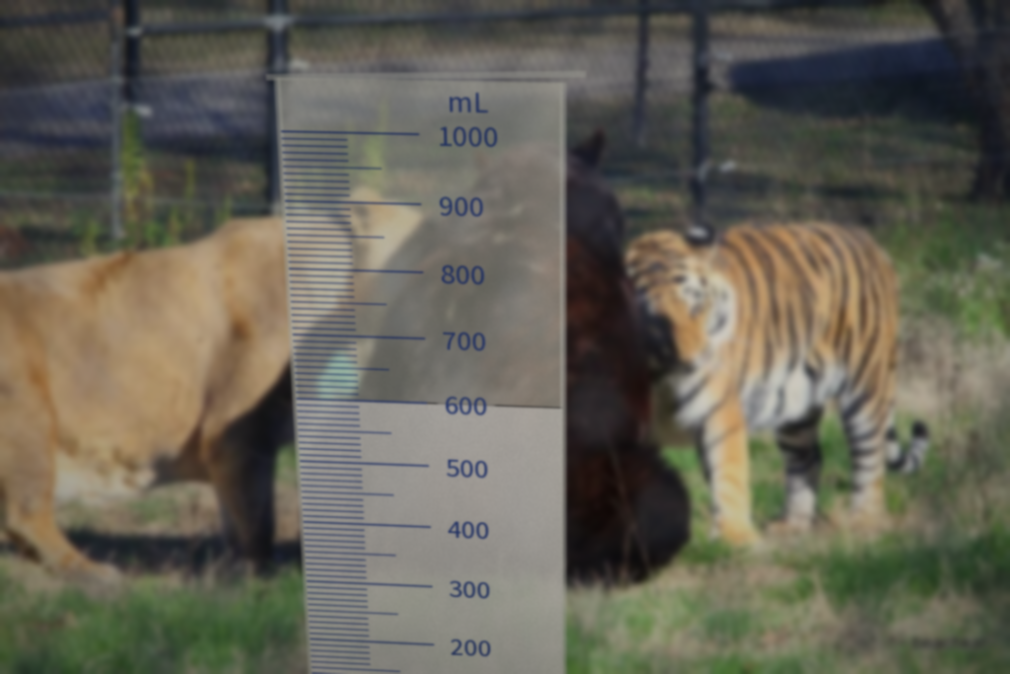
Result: 600 mL
